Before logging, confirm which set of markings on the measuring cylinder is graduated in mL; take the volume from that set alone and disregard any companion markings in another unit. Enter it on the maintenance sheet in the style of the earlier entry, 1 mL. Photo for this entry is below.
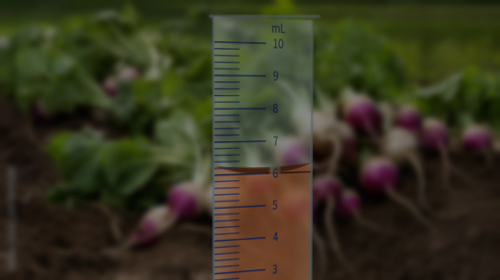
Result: 6 mL
